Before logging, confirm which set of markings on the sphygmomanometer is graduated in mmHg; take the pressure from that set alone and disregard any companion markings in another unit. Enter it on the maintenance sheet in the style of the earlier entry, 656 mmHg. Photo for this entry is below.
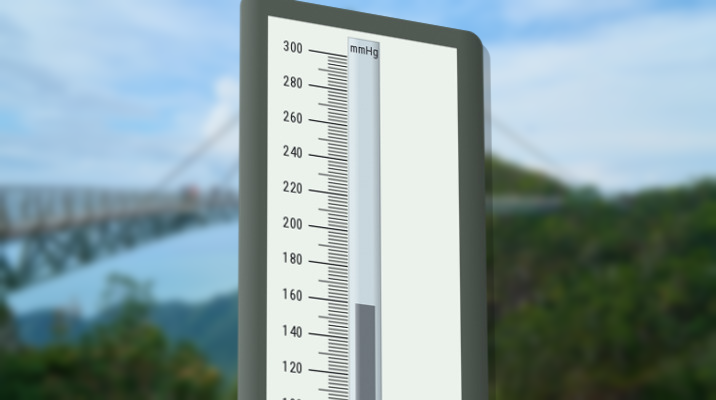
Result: 160 mmHg
